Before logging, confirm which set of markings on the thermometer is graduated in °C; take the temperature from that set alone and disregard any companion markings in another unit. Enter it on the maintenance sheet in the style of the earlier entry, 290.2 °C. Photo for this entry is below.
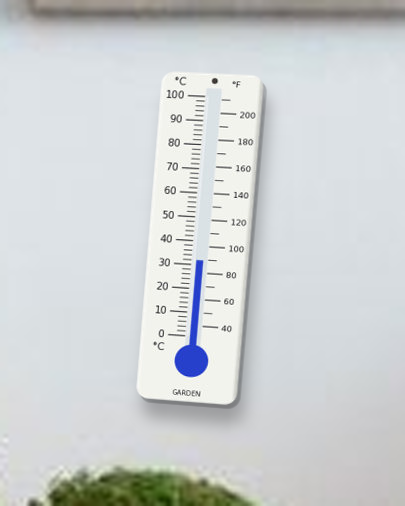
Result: 32 °C
